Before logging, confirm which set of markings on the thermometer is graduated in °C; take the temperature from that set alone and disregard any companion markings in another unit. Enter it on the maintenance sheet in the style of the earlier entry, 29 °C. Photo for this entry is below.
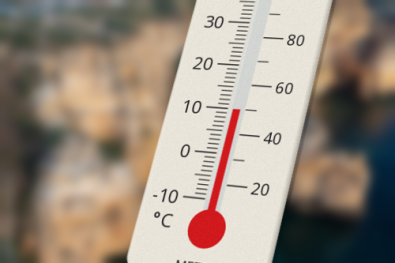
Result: 10 °C
